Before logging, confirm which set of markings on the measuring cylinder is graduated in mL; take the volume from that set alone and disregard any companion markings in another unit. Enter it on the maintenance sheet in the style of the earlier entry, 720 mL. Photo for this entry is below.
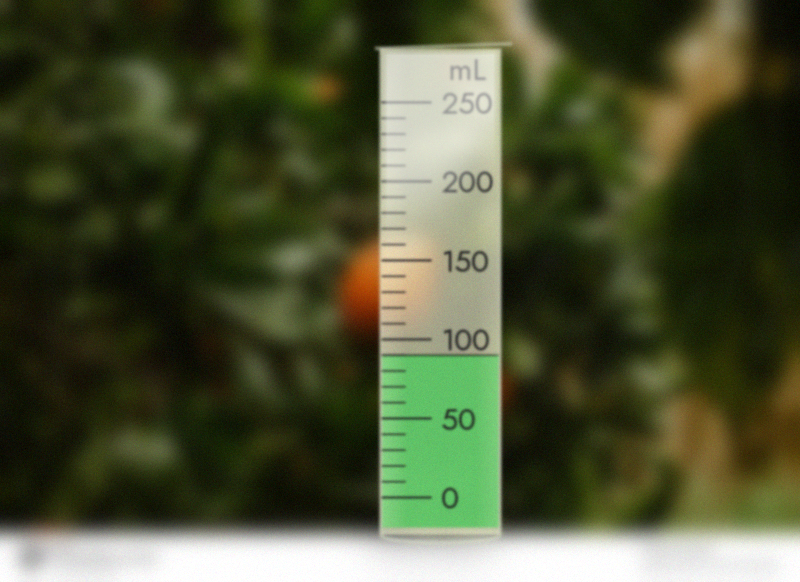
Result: 90 mL
